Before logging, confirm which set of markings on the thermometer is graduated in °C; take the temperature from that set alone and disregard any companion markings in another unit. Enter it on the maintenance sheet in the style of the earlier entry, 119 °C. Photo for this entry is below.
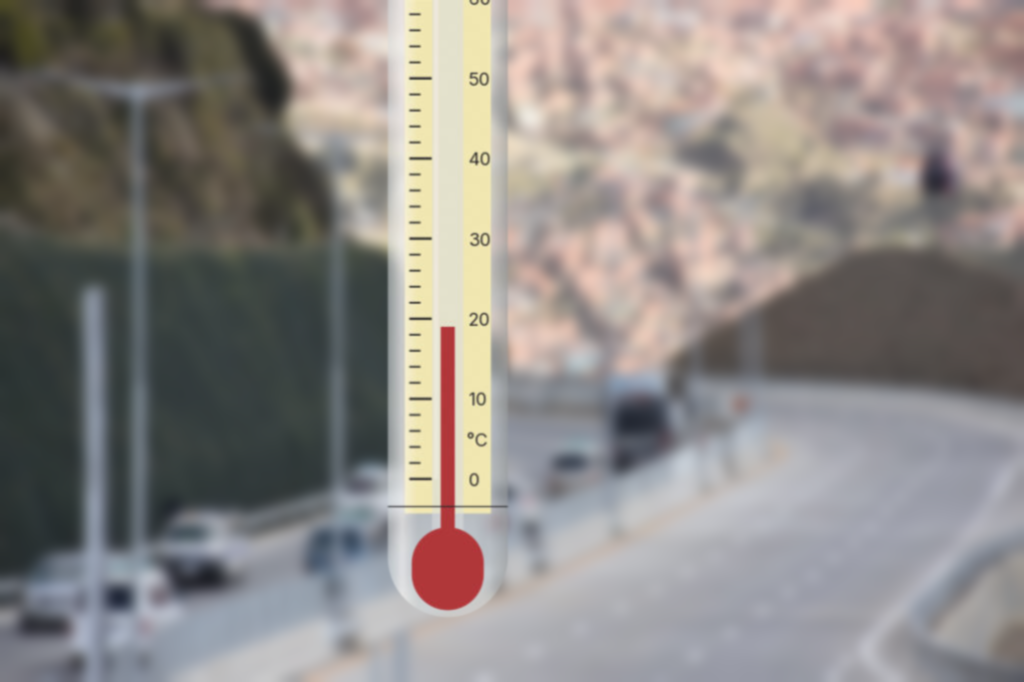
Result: 19 °C
